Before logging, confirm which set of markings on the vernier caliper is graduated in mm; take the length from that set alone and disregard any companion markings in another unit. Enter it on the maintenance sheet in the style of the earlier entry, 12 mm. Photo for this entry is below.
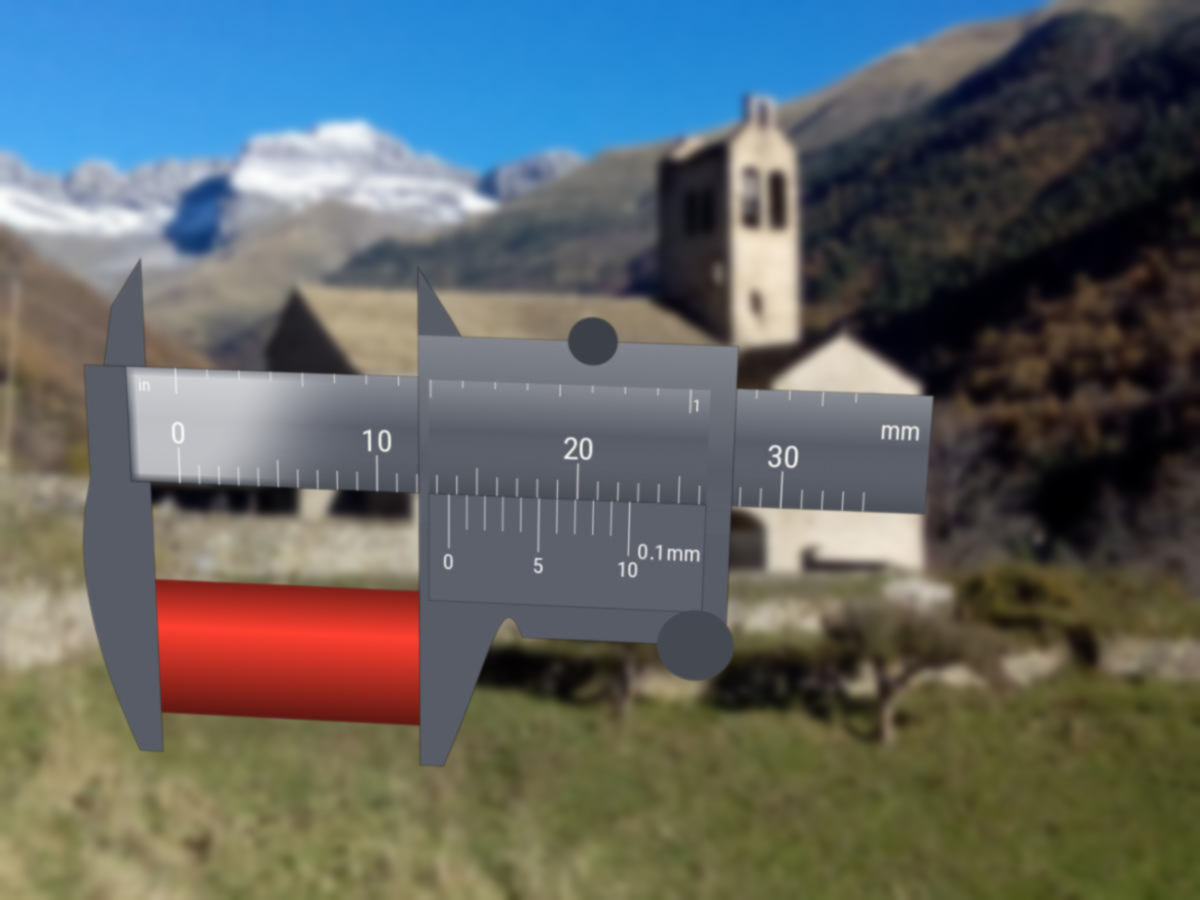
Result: 13.6 mm
